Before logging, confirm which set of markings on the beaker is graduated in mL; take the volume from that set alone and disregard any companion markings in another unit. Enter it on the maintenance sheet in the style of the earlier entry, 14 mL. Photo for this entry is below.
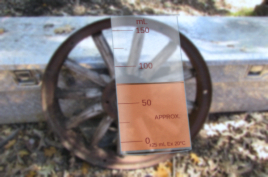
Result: 75 mL
